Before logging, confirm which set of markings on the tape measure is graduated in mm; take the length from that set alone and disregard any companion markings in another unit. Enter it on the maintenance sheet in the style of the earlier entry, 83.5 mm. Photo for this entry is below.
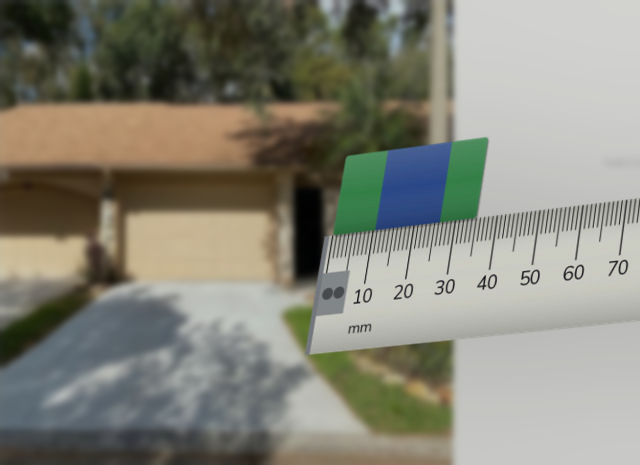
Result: 35 mm
